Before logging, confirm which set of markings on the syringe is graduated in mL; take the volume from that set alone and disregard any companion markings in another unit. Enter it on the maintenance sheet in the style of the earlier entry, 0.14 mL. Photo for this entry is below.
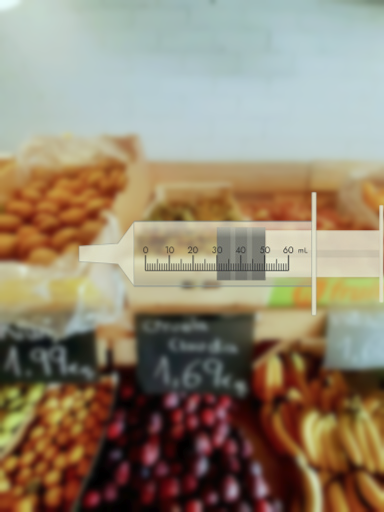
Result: 30 mL
